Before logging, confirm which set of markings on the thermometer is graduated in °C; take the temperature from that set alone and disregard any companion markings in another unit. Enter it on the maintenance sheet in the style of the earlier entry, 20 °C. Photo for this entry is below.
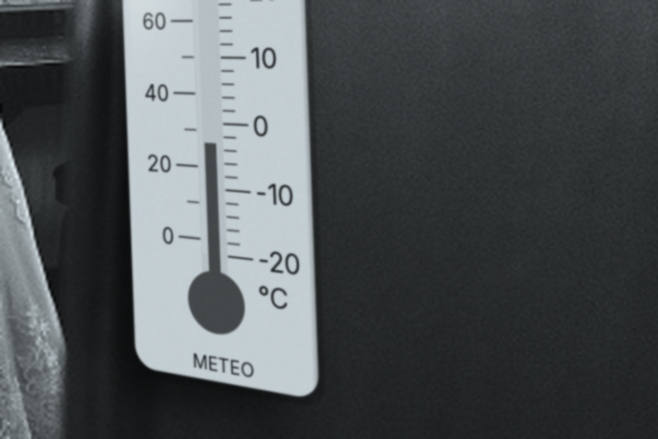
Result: -3 °C
